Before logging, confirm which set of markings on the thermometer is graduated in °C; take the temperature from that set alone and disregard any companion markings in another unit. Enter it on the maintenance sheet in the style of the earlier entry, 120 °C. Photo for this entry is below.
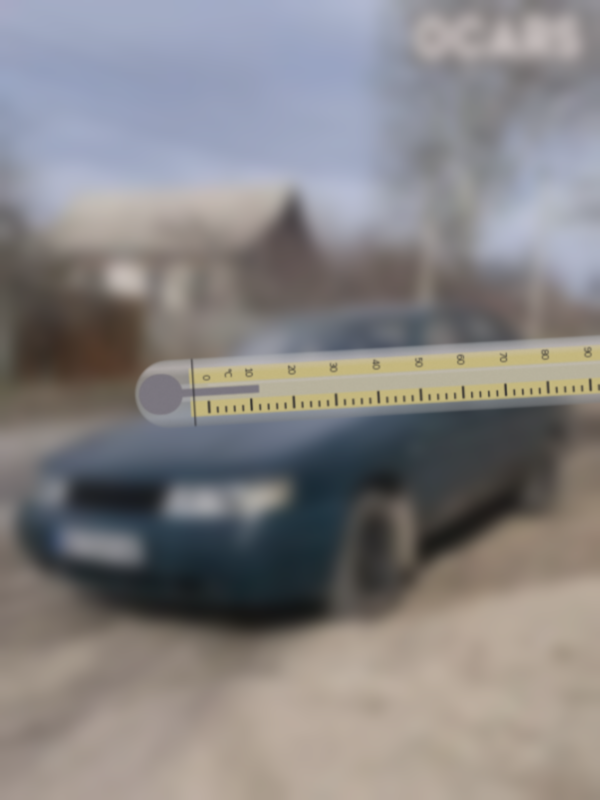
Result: 12 °C
